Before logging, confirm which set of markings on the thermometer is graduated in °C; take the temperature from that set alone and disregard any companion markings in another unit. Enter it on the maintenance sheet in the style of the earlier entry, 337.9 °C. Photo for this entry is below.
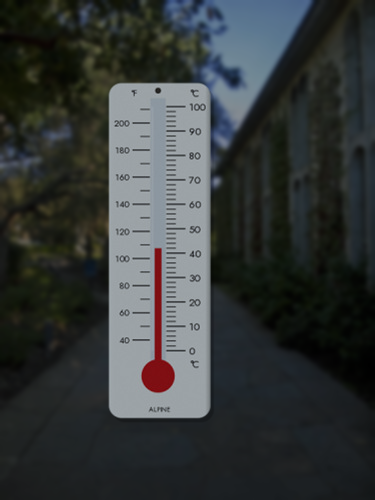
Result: 42 °C
